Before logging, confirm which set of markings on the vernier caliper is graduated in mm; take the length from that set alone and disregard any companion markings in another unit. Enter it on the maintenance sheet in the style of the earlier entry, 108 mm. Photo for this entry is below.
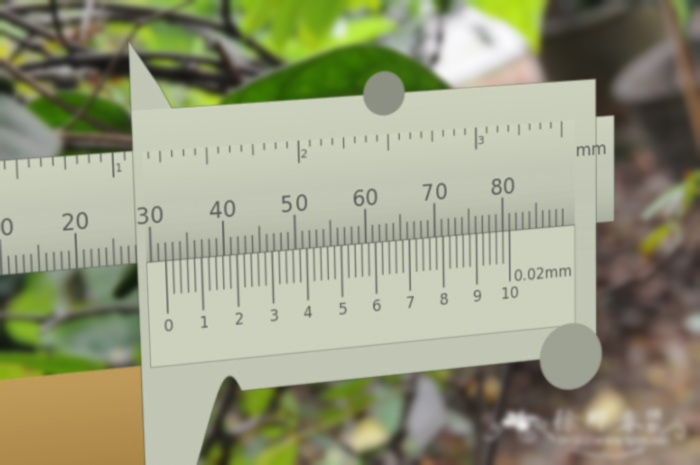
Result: 32.0 mm
